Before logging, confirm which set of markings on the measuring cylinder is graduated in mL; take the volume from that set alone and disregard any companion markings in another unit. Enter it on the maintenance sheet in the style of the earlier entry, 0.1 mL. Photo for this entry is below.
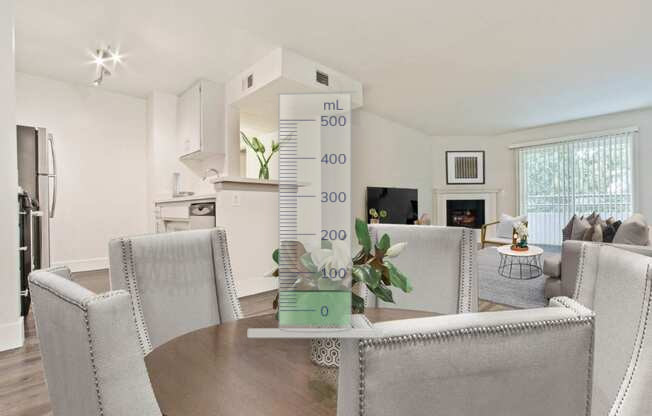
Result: 50 mL
